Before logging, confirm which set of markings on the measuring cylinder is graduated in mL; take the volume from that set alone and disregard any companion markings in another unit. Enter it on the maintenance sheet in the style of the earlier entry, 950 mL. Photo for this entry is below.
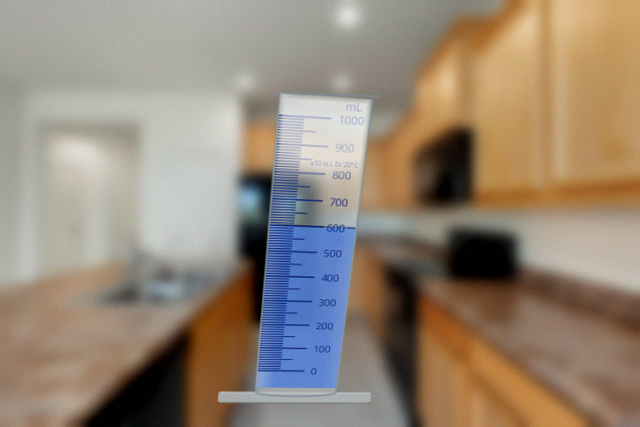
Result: 600 mL
